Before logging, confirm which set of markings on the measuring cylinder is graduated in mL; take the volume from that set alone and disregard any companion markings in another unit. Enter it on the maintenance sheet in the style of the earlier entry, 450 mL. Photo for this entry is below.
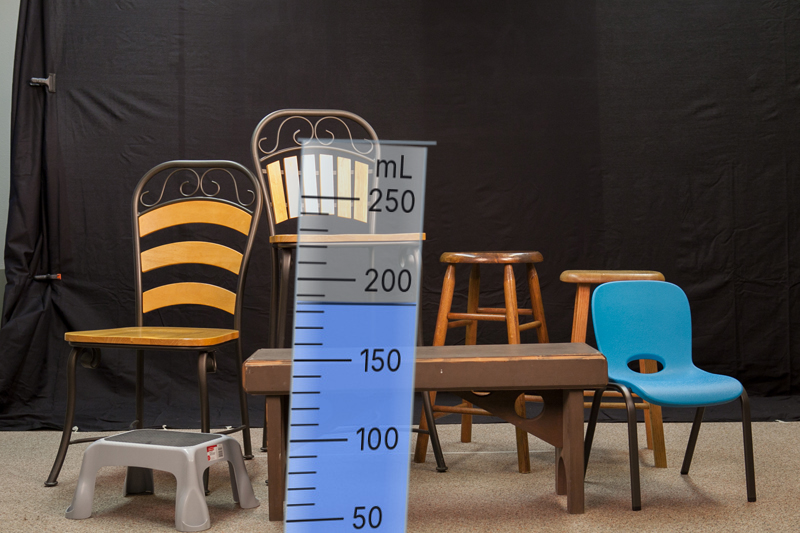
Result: 185 mL
